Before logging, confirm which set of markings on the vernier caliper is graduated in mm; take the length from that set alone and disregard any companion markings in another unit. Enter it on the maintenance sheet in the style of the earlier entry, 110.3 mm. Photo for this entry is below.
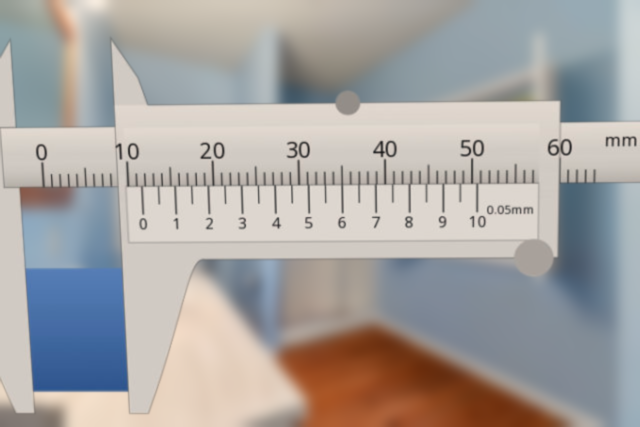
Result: 11.6 mm
